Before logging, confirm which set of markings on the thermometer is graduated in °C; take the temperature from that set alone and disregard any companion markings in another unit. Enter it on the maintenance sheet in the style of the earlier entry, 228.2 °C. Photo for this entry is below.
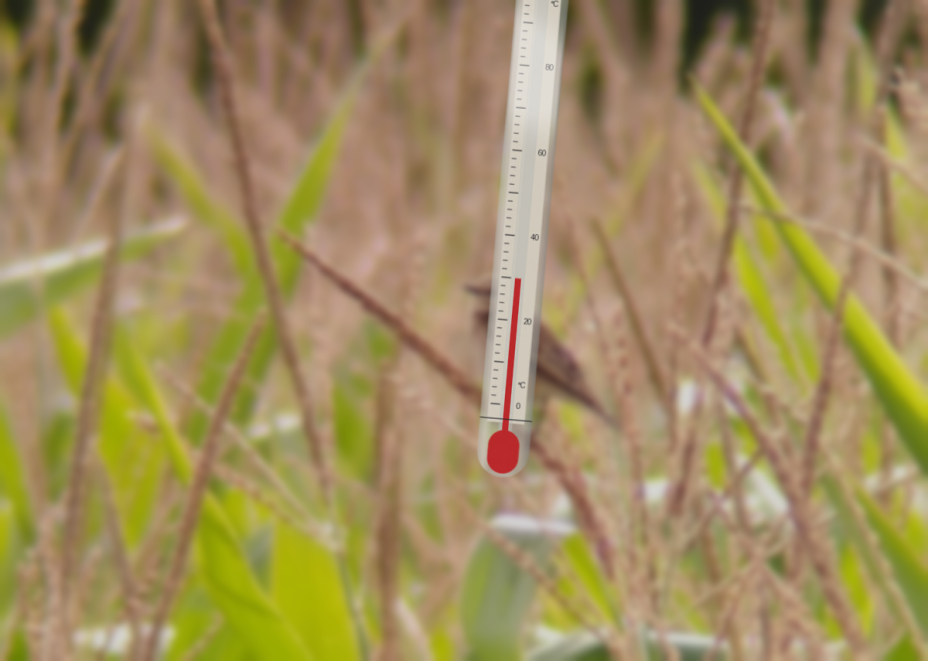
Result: 30 °C
